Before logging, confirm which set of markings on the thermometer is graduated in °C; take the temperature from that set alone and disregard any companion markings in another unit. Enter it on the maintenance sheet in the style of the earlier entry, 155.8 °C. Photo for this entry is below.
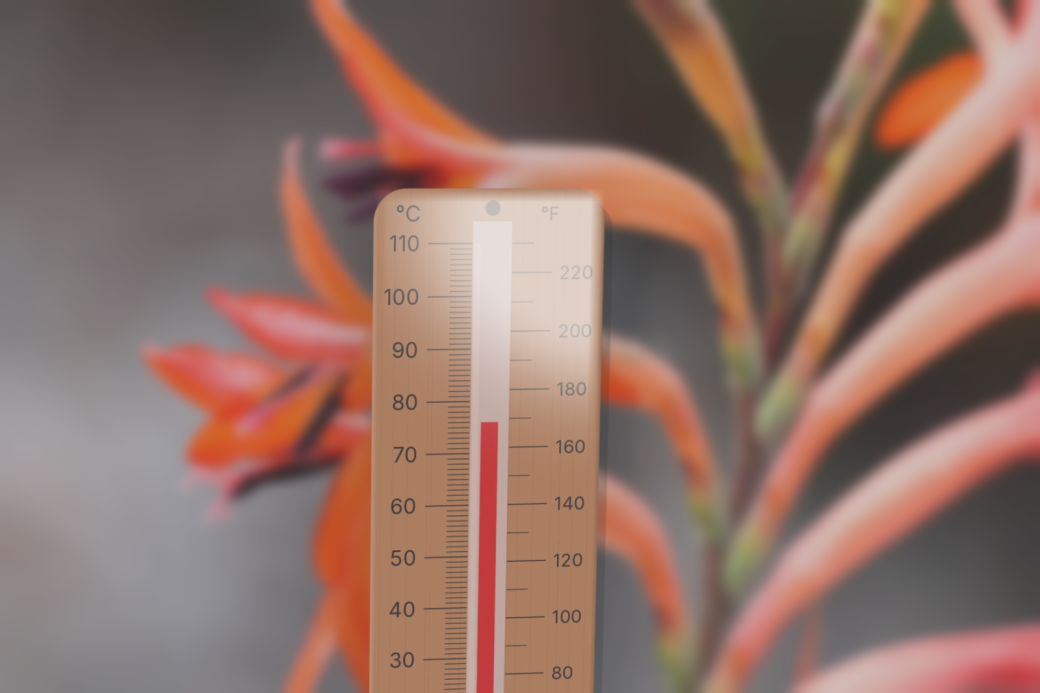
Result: 76 °C
